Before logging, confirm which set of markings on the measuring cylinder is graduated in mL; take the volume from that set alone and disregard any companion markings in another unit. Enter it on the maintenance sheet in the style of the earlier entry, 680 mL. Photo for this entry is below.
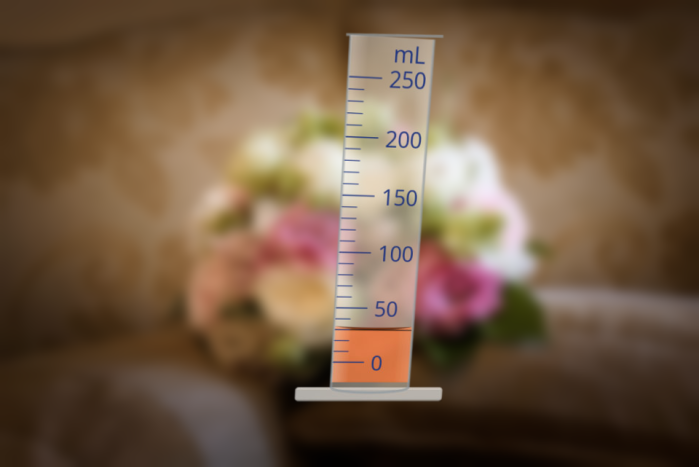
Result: 30 mL
